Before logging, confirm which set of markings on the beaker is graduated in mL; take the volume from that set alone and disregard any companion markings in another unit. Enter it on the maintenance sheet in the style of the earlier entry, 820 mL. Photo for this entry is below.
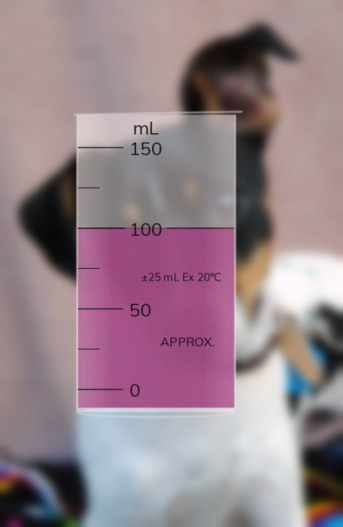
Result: 100 mL
